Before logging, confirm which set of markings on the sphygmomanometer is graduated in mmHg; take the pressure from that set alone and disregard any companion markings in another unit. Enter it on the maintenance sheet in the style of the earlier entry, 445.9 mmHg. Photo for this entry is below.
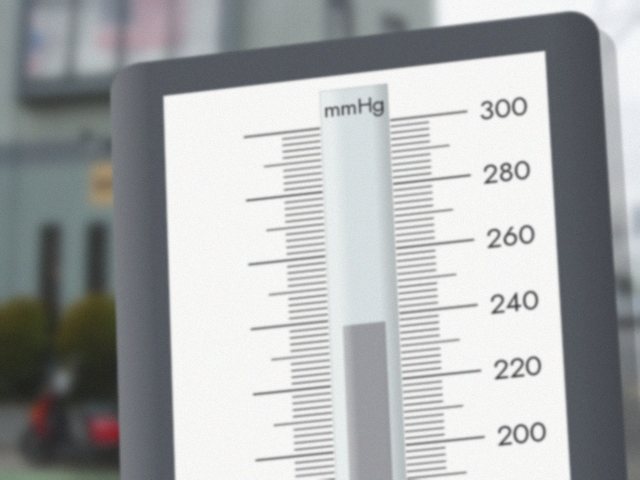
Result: 238 mmHg
